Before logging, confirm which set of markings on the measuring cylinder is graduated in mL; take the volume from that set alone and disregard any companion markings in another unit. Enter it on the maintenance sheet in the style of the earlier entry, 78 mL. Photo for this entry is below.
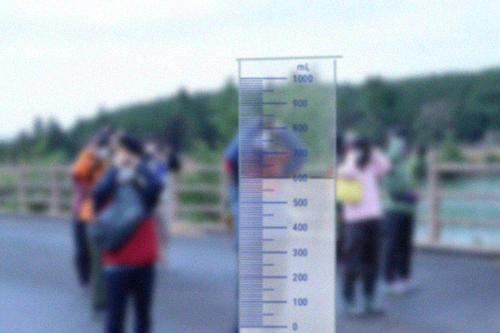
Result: 600 mL
